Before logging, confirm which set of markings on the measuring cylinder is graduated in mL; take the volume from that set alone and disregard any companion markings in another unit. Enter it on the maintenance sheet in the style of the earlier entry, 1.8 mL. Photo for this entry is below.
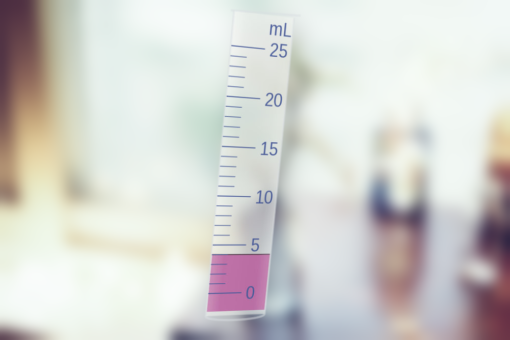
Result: 4 mL
